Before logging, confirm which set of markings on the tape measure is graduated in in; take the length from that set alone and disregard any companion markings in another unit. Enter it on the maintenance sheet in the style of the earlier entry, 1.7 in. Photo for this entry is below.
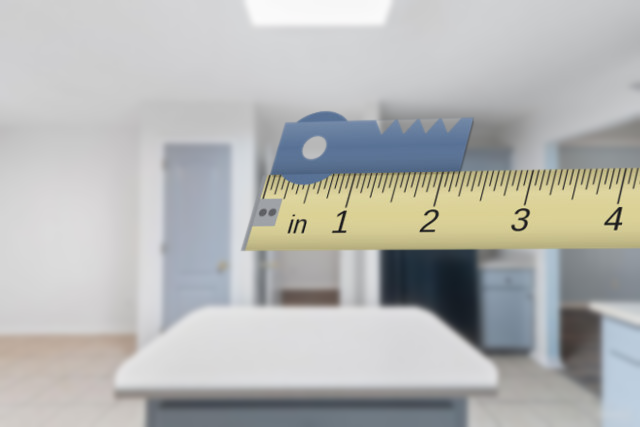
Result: 2.1875 in
